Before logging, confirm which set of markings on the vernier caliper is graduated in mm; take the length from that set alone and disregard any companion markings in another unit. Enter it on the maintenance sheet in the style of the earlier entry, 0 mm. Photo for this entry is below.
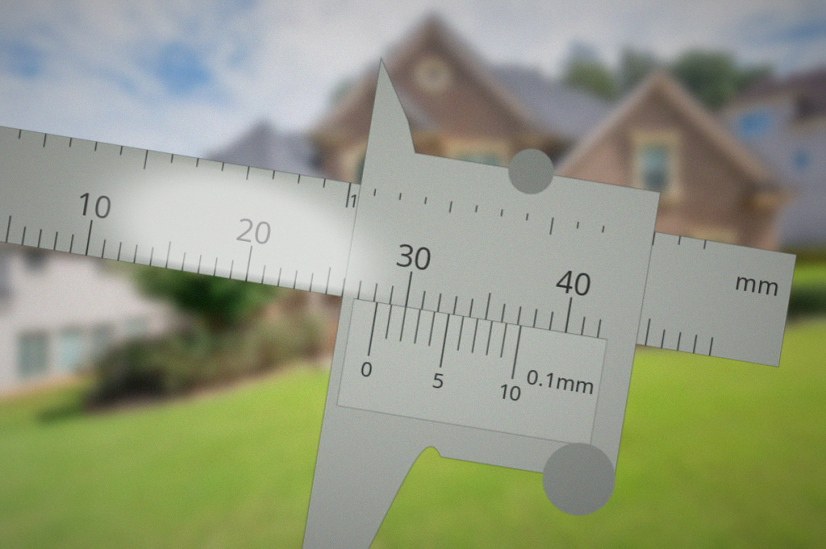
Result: 28.2 mm
